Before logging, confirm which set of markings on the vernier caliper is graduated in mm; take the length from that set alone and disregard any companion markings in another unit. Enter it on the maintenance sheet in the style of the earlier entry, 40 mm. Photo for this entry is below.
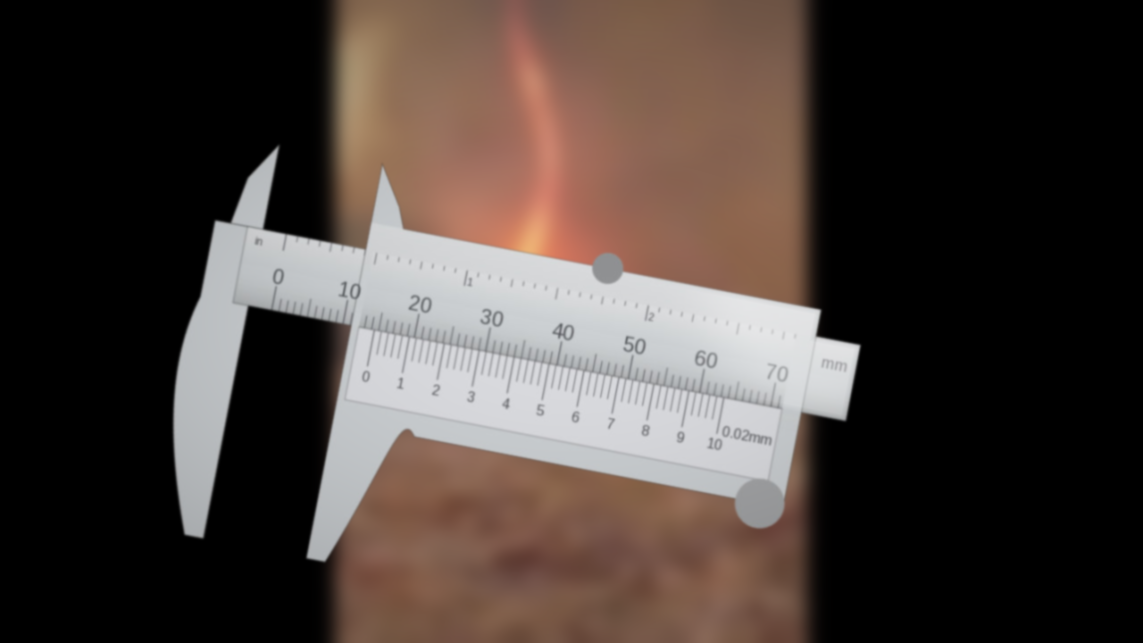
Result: 14.4 mm
